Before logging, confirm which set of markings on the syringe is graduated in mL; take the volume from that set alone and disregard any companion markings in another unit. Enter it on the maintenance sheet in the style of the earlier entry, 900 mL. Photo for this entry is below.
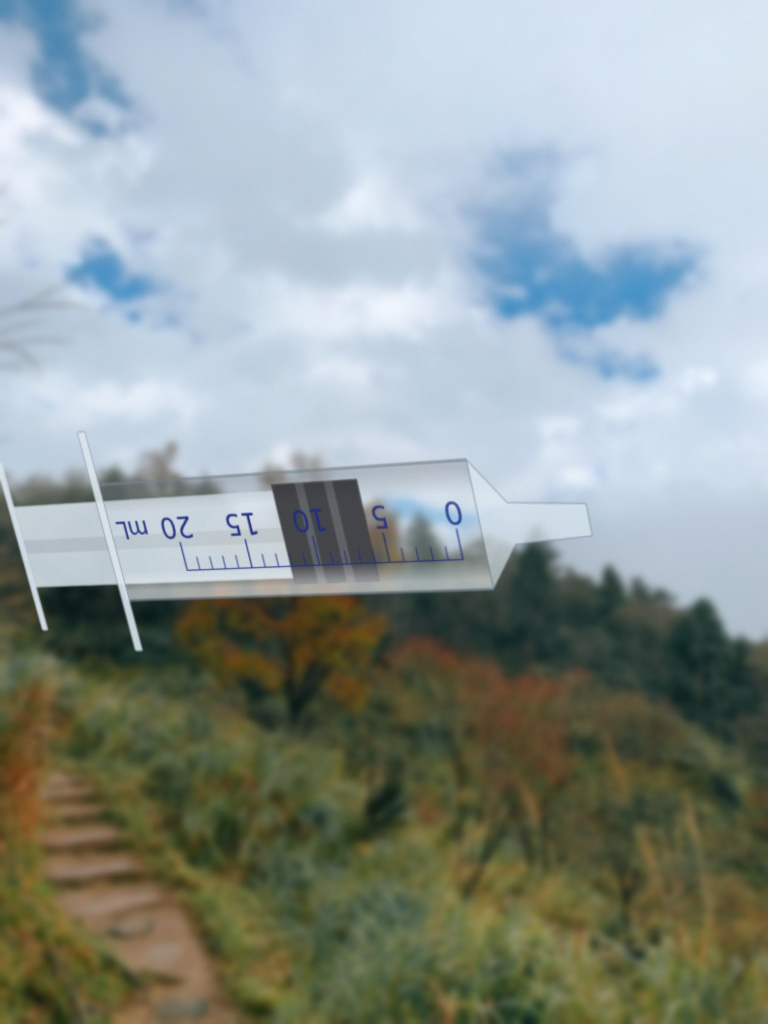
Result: 6 mL
